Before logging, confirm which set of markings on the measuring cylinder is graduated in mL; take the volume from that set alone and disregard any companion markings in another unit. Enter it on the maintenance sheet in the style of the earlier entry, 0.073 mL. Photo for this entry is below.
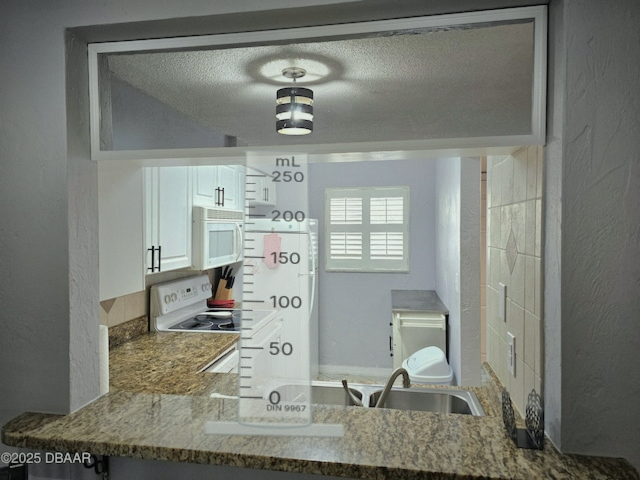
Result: 180 mL
